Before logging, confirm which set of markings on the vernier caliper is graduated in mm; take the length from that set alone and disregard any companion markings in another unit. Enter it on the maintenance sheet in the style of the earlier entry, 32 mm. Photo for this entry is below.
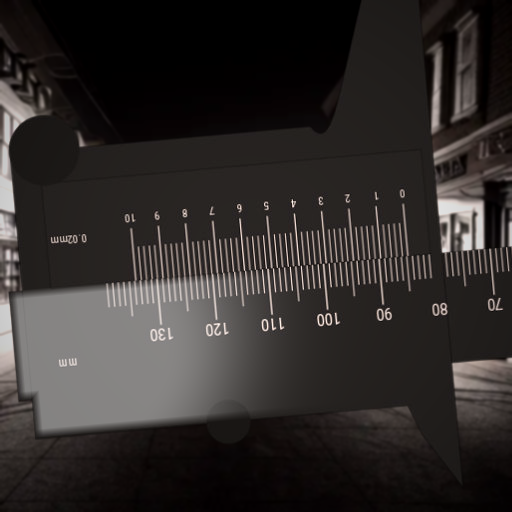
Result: 84.8 mm
